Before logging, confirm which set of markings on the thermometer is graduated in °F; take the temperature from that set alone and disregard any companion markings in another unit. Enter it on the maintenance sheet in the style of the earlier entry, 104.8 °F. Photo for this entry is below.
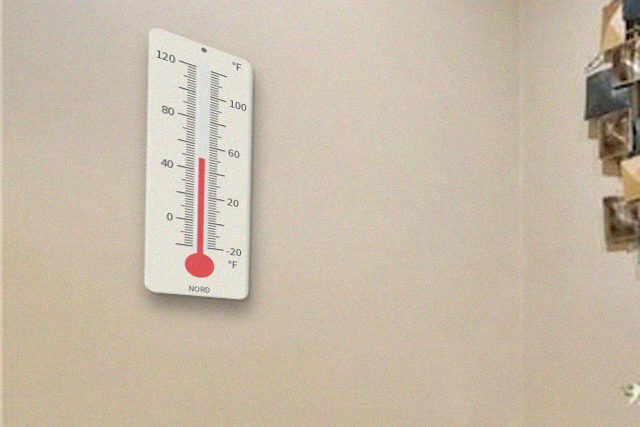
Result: 50 °F
